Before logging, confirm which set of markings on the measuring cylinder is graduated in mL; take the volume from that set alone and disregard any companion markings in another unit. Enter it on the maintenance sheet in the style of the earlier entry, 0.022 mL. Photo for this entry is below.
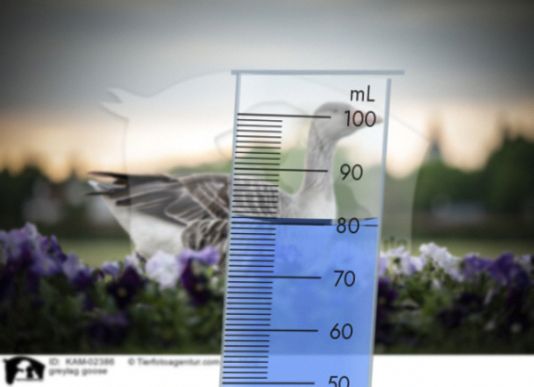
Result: 80 mL
